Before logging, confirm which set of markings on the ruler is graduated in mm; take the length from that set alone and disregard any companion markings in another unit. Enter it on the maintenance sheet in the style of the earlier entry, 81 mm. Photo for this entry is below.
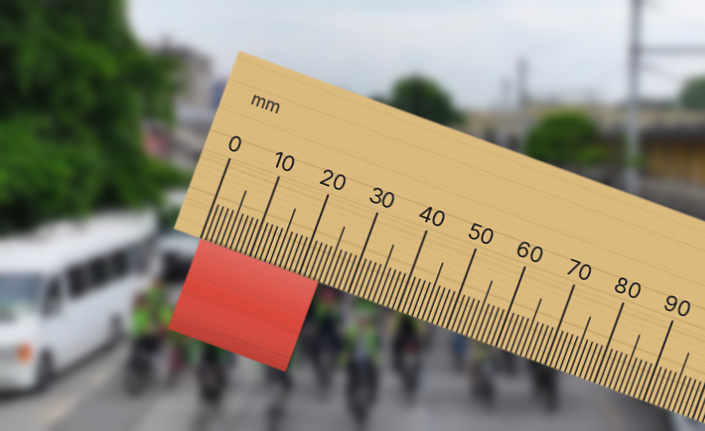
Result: 24 mm
